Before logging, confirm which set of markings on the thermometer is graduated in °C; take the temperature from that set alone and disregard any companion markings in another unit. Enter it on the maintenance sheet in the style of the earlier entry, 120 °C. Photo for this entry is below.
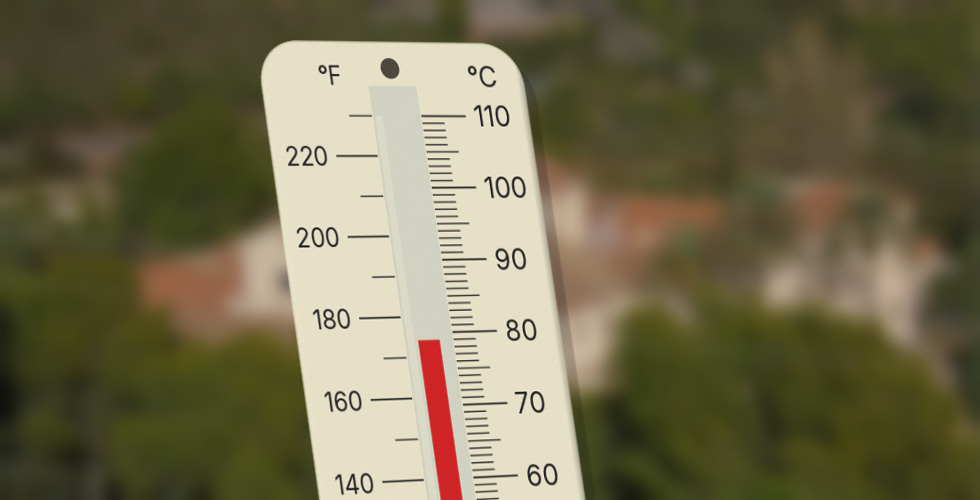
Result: 79 °C
